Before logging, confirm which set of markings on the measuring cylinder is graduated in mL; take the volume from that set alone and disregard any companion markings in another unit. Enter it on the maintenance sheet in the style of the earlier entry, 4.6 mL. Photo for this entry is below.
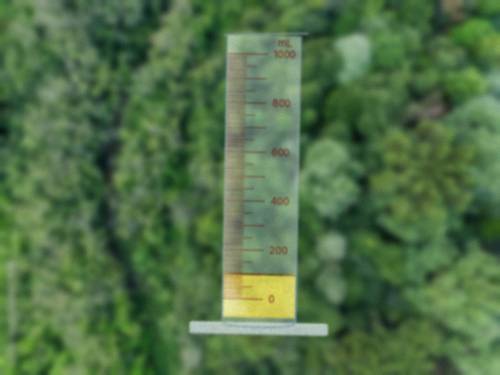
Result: 100 mL
